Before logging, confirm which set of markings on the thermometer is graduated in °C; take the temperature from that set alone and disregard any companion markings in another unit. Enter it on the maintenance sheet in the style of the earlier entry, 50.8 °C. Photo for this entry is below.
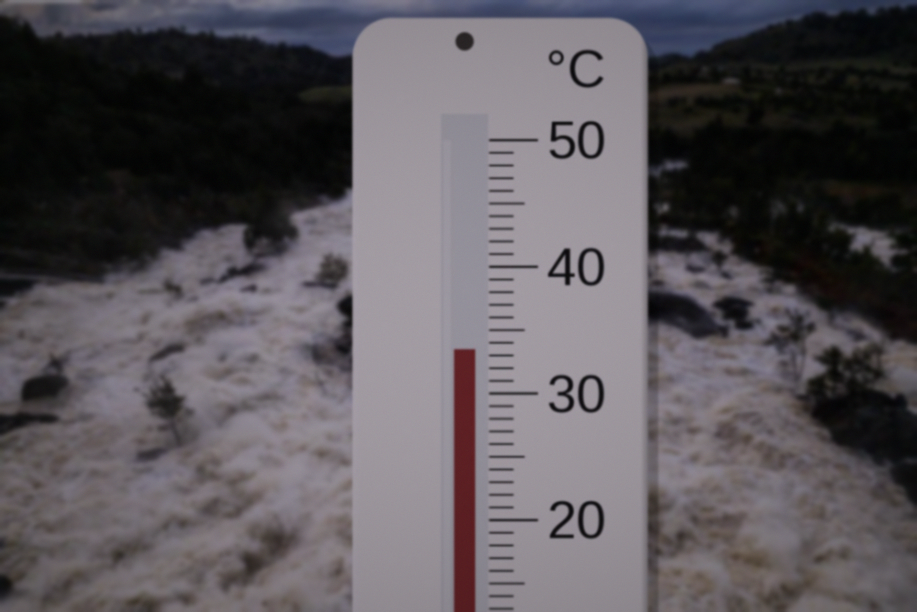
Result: 33.5 °C
